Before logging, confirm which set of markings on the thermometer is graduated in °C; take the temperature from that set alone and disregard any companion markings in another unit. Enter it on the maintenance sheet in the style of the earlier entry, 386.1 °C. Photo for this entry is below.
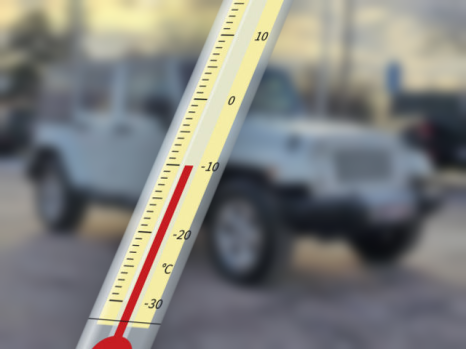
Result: -10 °C
